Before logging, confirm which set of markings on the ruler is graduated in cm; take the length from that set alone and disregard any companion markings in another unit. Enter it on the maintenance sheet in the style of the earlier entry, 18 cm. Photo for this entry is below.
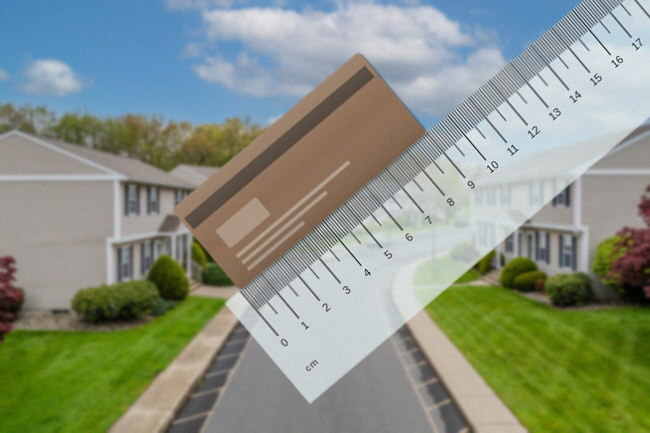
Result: 9 cm
